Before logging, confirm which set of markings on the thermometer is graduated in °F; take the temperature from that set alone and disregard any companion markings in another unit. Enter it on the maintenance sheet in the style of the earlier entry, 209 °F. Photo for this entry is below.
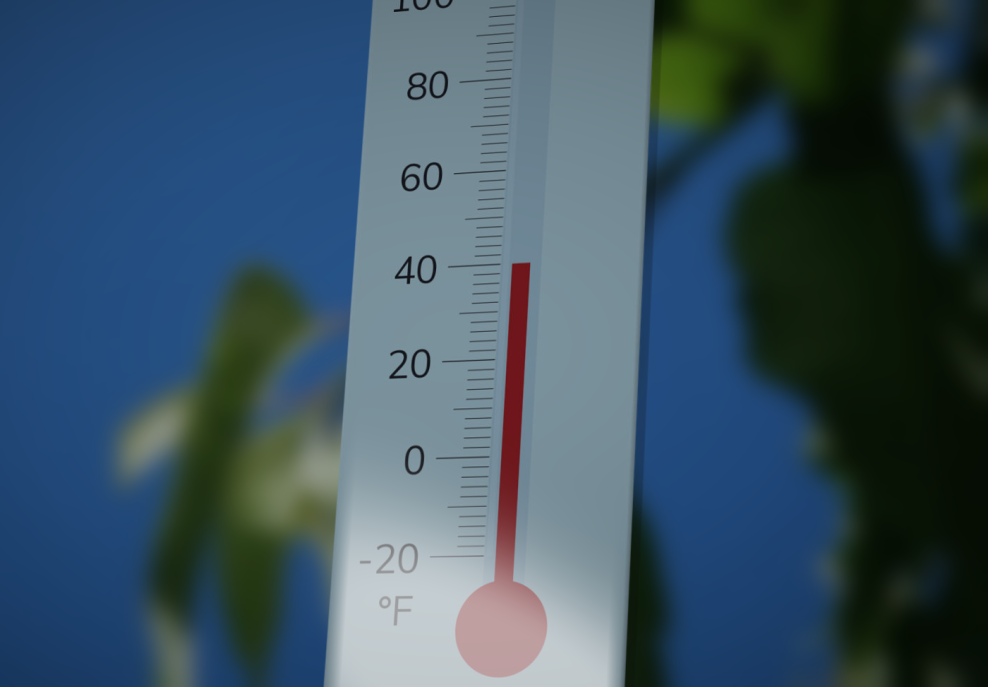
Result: 40 °F
